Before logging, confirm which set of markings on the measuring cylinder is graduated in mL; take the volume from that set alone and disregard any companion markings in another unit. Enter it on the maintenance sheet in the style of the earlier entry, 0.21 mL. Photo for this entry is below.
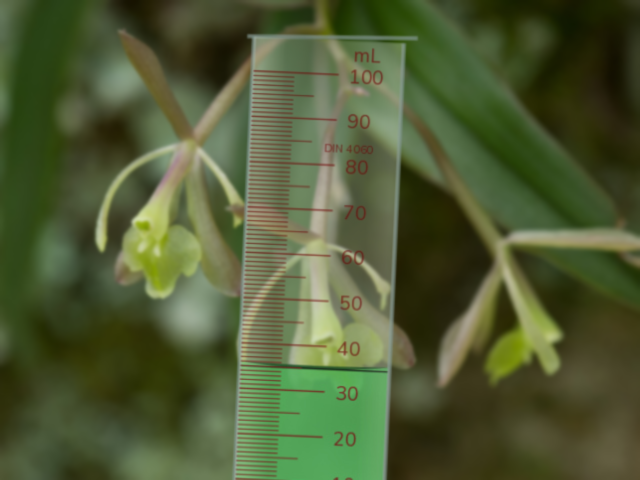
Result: 35 mL
